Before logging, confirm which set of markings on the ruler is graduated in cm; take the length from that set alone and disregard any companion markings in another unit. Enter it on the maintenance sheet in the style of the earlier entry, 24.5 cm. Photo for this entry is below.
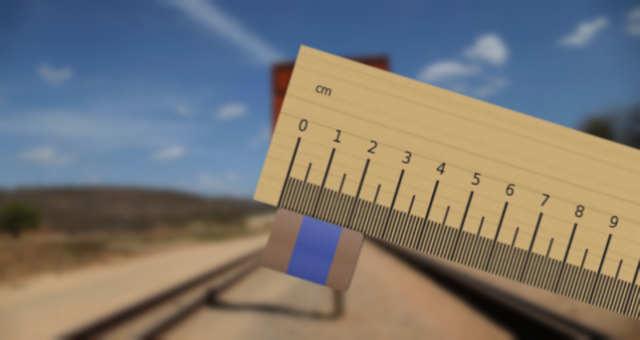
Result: 2.5 cm
